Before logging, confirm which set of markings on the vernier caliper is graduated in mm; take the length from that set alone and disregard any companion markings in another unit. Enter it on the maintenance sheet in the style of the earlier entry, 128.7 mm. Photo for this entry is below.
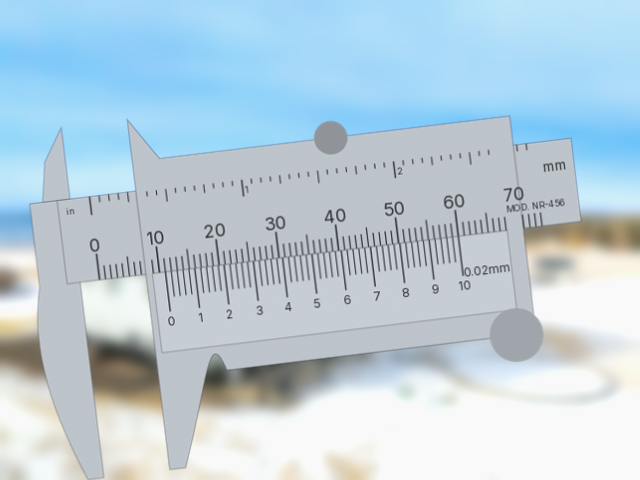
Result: 11.0 mm
